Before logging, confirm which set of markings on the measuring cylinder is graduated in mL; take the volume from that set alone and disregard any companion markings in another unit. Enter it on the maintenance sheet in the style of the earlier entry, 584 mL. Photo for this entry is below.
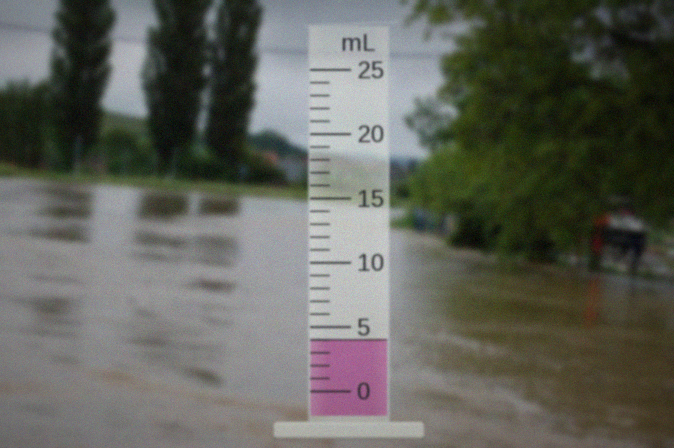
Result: 4 mL
